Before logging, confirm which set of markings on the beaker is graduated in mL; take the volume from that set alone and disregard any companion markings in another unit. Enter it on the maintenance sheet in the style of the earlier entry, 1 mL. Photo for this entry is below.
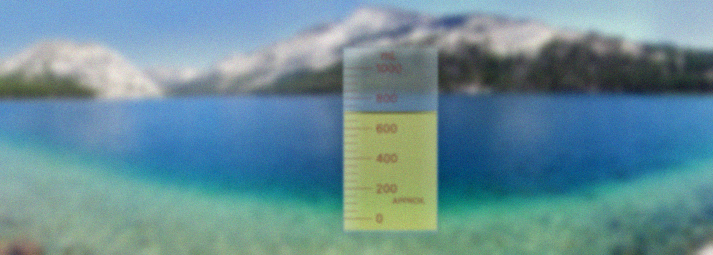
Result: 700 mL
